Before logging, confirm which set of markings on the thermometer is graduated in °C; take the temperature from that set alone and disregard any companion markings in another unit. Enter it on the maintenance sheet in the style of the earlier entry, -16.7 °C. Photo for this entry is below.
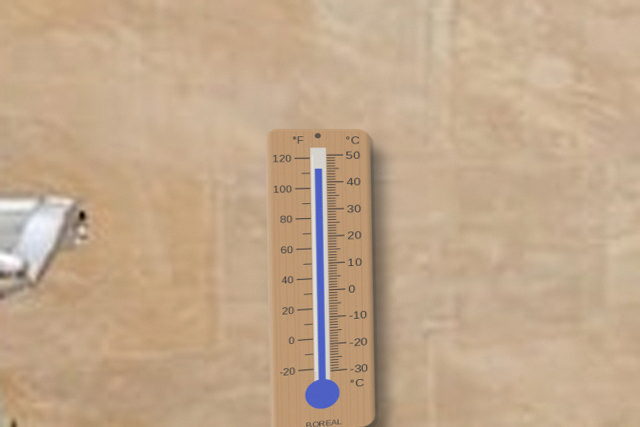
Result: 45 °C
